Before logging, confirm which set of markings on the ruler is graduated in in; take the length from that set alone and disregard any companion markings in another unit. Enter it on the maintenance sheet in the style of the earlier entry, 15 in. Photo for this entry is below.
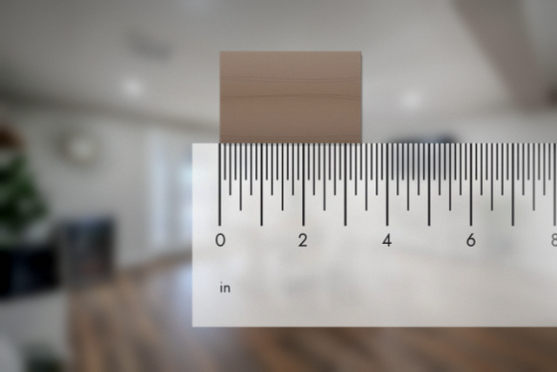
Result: 3.375 in
